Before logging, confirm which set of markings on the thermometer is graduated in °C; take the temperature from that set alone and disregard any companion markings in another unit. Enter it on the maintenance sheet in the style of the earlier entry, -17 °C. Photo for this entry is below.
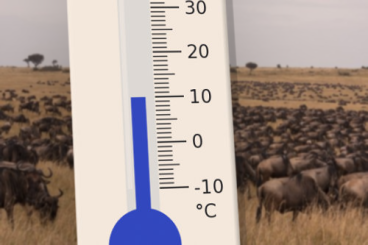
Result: 10 °C
